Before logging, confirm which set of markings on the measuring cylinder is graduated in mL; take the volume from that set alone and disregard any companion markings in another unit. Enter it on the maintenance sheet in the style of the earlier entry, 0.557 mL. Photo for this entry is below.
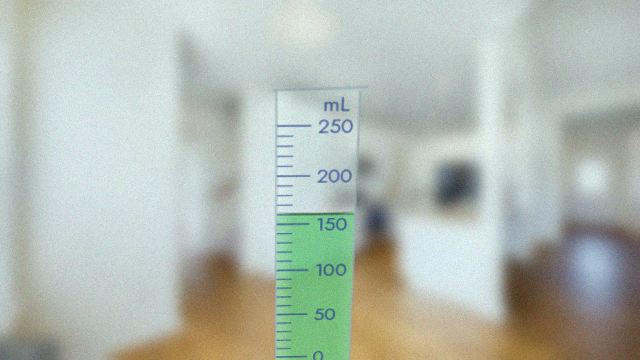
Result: 160 mL
